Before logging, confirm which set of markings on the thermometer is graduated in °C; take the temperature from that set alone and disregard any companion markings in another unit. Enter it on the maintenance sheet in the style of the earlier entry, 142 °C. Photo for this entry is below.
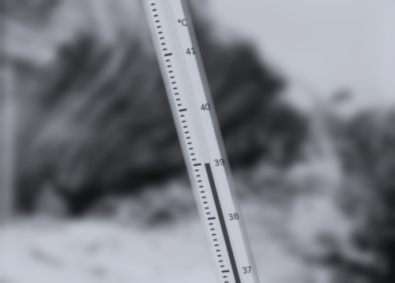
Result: 39 °C
